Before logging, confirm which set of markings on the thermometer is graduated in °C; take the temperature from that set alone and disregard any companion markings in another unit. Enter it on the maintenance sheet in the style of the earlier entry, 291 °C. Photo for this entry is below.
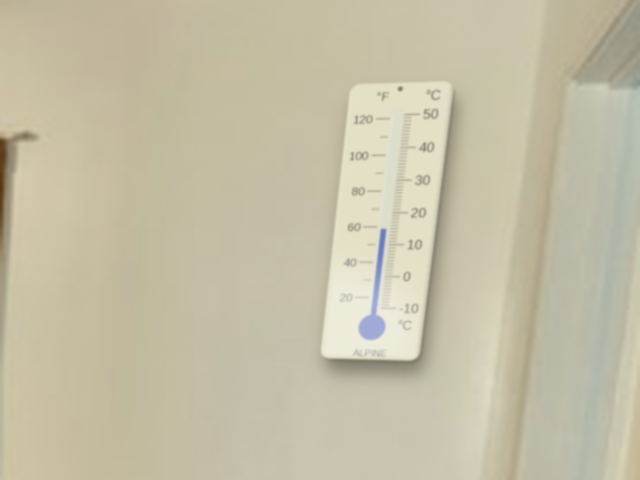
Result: 15 °C
